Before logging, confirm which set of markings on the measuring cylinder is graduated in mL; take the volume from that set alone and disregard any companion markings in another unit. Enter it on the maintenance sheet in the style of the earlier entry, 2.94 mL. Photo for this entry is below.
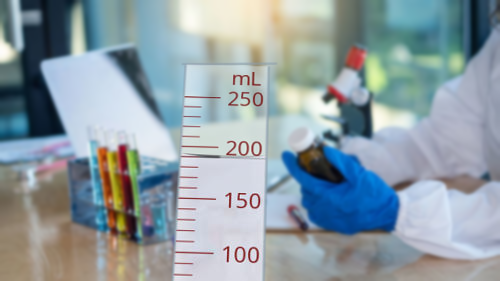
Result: 190 mL
